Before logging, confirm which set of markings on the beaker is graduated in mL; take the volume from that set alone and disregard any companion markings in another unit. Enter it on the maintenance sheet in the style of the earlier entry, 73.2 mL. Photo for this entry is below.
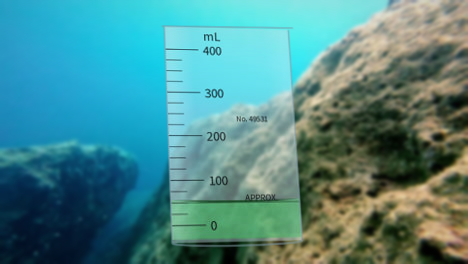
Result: 50 mL
